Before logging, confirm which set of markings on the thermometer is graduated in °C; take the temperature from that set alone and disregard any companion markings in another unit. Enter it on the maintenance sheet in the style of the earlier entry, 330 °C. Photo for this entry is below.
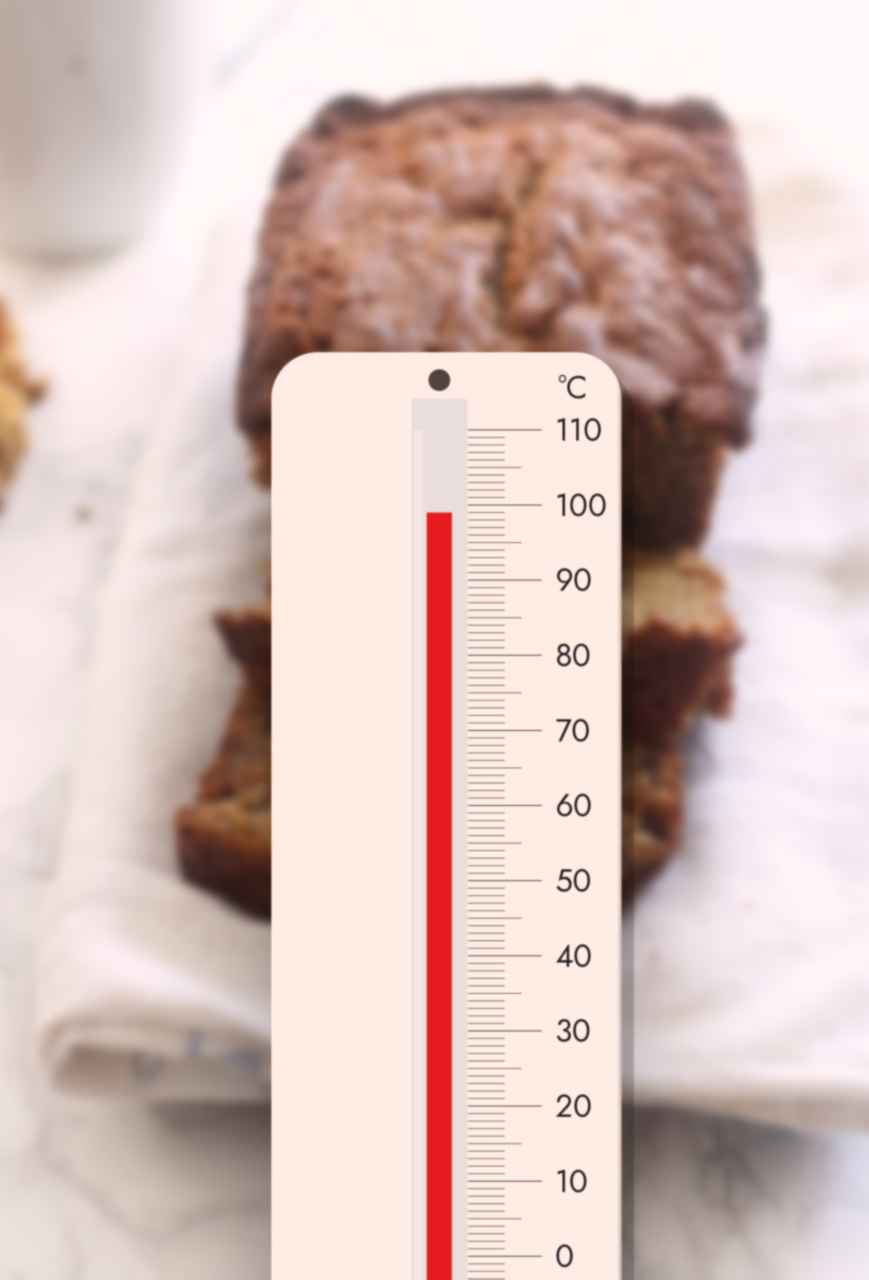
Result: 99 °C
